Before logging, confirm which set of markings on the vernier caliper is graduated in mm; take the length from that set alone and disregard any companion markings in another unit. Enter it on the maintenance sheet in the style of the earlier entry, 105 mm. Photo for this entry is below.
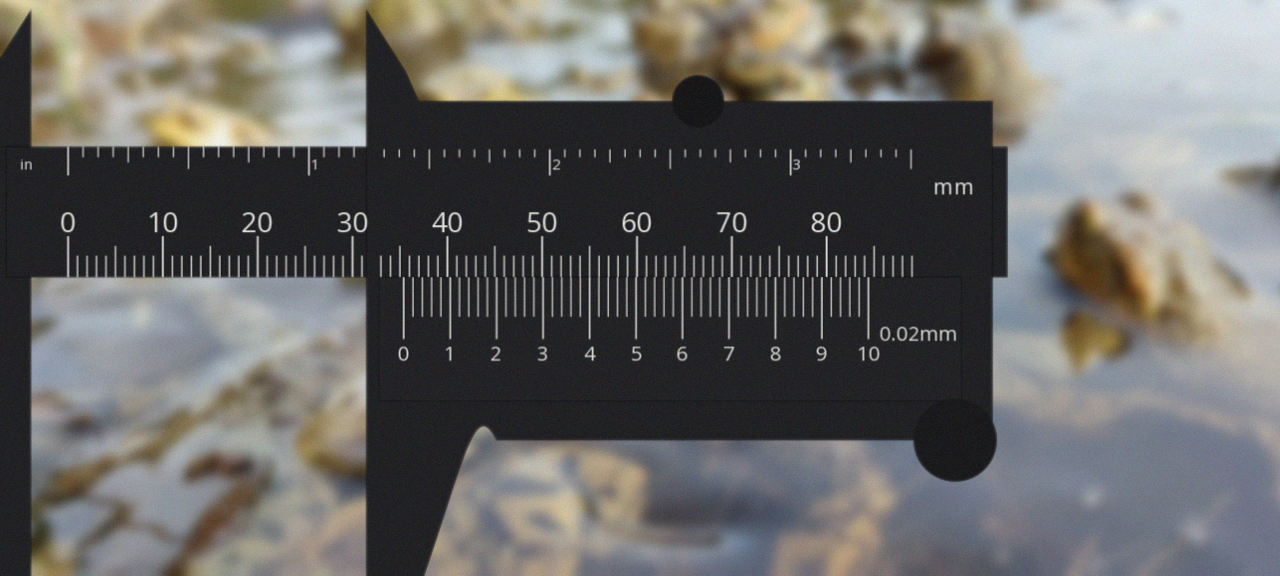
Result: 35.4 mm
